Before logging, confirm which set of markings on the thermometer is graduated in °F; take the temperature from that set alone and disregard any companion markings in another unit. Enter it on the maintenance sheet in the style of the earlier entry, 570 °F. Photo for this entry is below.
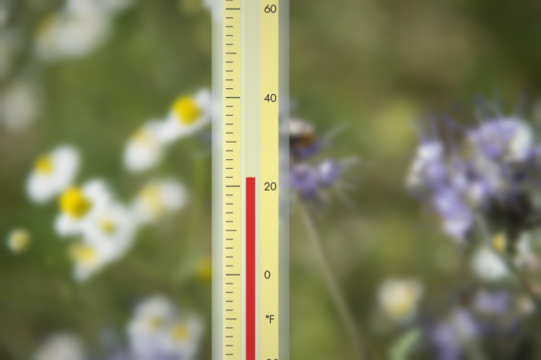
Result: 22 °F
